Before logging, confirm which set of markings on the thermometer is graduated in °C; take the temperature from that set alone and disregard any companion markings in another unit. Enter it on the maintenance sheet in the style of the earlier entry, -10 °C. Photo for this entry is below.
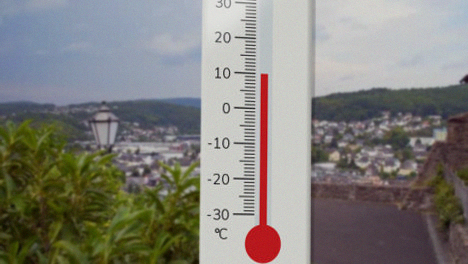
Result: 10 °C
